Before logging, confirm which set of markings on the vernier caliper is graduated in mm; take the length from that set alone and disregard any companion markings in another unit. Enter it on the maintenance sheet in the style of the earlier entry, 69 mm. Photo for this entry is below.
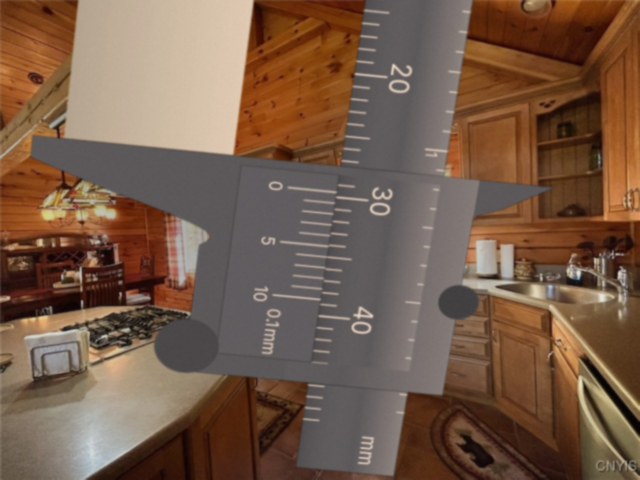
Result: 29.6 mm
